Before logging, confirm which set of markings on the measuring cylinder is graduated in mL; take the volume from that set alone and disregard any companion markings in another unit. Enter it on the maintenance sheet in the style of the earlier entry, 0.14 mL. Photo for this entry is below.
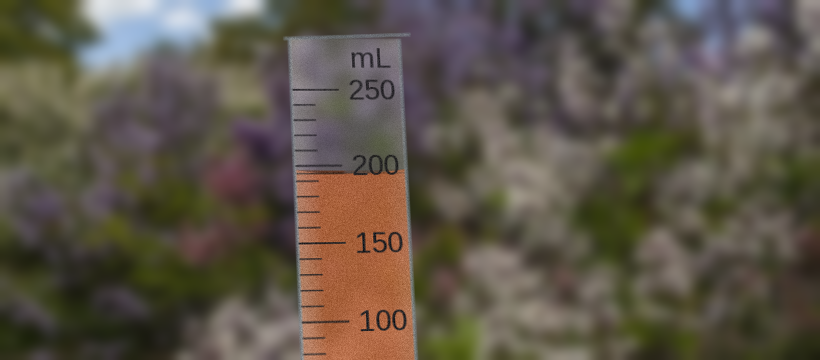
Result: 195 mL
